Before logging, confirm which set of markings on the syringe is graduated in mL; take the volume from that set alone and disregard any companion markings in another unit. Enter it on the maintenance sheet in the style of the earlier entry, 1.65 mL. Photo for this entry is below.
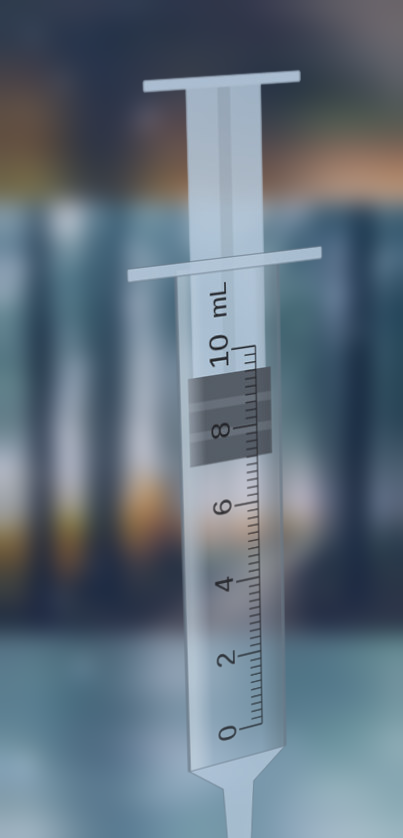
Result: 7.2 mL
